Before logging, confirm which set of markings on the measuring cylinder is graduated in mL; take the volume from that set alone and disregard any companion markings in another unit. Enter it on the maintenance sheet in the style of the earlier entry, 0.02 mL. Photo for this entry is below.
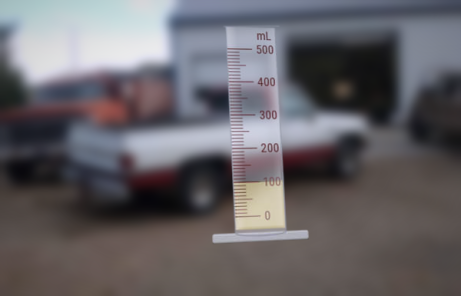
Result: 100 mL
